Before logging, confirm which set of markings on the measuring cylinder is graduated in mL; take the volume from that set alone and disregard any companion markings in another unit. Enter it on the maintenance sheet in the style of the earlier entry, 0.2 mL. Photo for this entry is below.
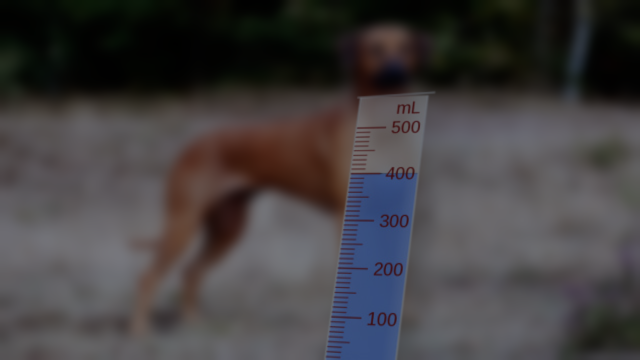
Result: 400 mL
